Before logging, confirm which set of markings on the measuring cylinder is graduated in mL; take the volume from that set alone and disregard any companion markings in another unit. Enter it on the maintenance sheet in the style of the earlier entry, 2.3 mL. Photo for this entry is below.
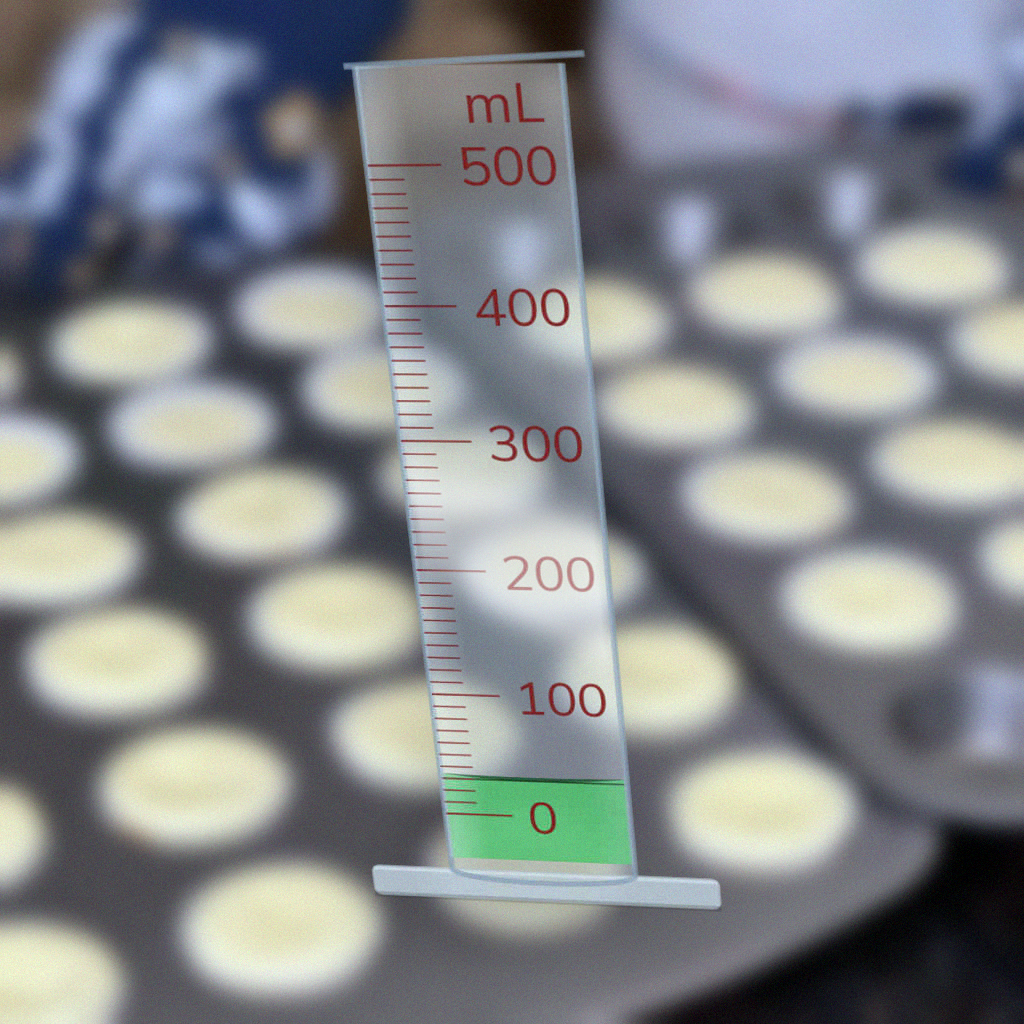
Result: 30 mL
